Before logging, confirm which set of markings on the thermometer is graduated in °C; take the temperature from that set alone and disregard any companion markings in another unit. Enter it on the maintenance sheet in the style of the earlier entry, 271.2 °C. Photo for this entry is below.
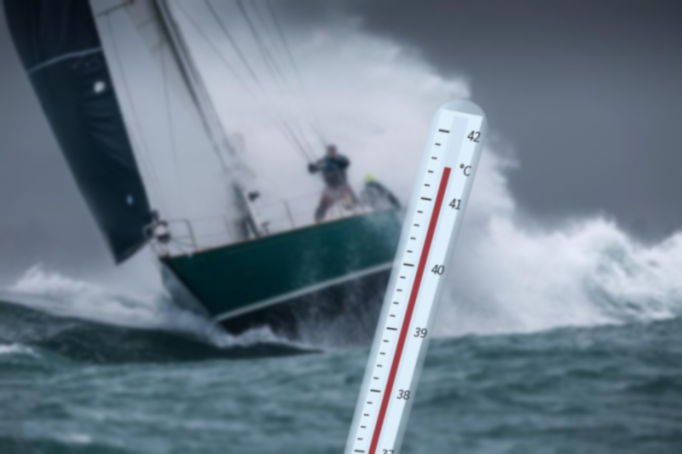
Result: 41.5 °C
